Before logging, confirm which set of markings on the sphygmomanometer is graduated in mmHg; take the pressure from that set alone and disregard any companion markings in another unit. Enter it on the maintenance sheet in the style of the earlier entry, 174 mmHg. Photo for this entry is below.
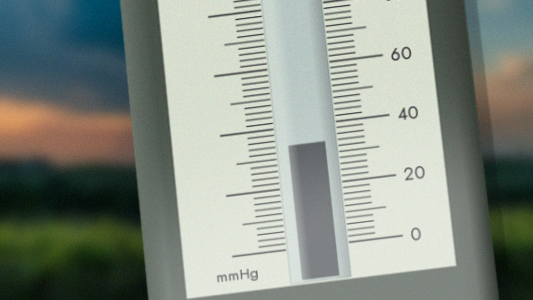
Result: 34 mmHg
